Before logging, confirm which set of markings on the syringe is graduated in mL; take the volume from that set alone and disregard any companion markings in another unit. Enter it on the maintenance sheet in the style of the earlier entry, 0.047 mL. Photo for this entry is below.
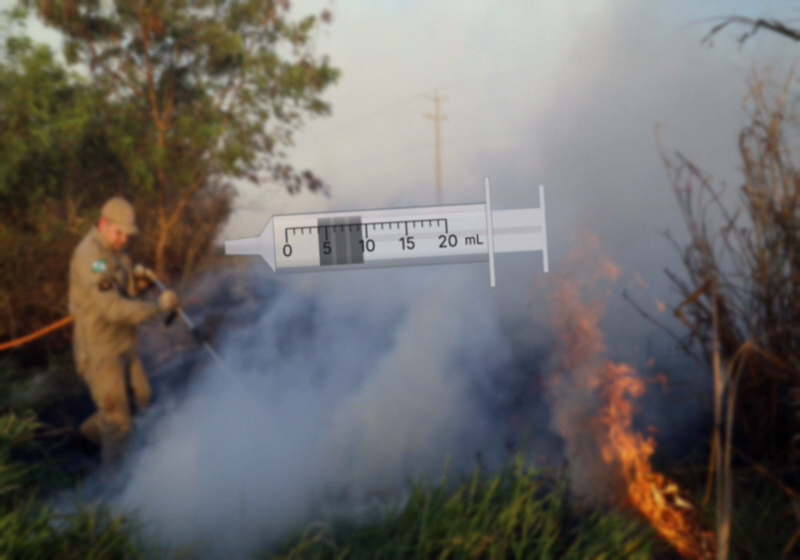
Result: 4 mL
